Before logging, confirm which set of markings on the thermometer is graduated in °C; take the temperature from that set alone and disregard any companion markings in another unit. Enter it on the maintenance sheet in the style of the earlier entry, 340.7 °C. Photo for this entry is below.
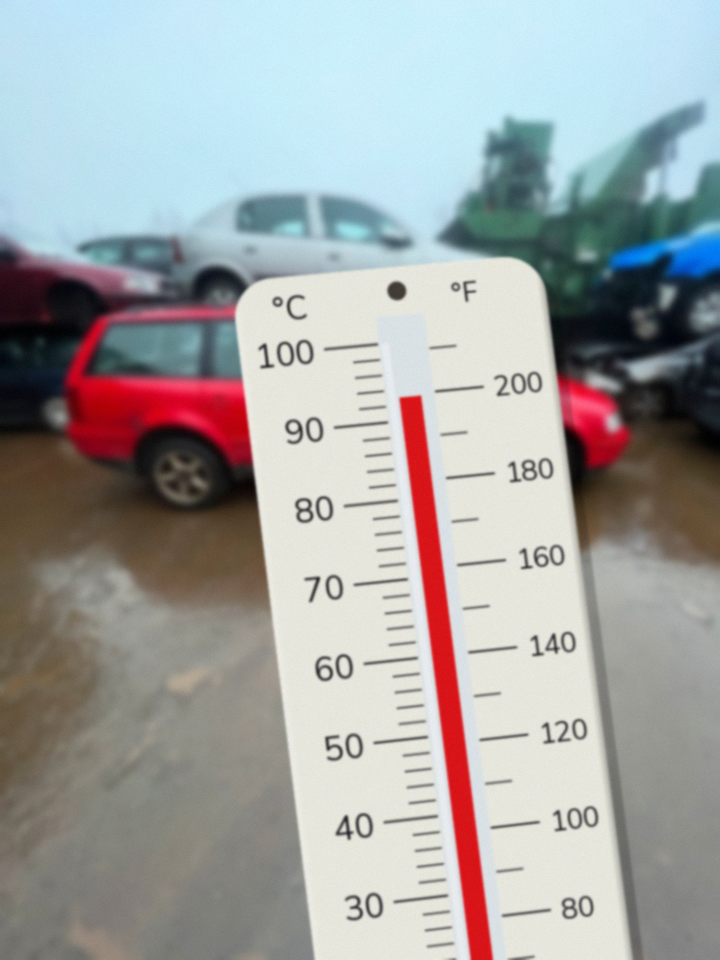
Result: 93 °C
